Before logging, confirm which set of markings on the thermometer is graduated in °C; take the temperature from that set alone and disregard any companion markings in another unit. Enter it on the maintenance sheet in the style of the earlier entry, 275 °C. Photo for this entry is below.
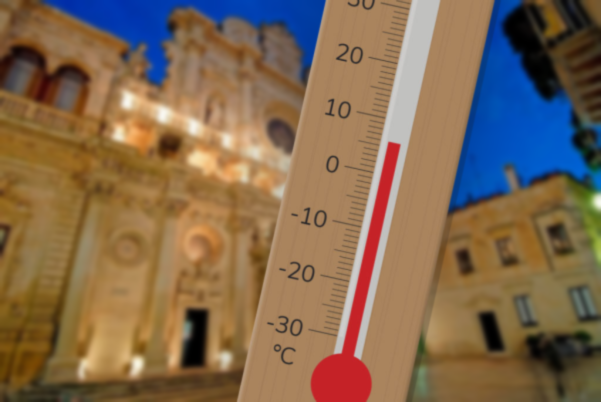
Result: 6 °C
